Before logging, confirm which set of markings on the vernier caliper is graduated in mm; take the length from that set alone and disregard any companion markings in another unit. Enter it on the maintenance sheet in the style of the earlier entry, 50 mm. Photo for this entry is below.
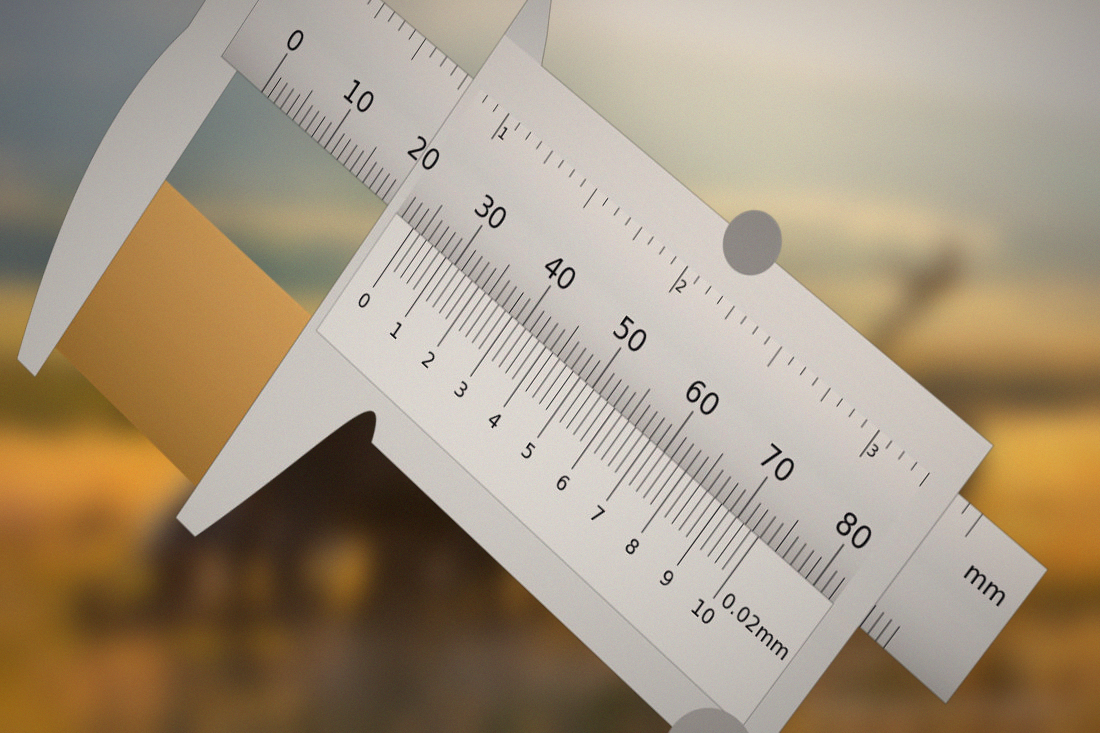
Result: 23.8 mm
